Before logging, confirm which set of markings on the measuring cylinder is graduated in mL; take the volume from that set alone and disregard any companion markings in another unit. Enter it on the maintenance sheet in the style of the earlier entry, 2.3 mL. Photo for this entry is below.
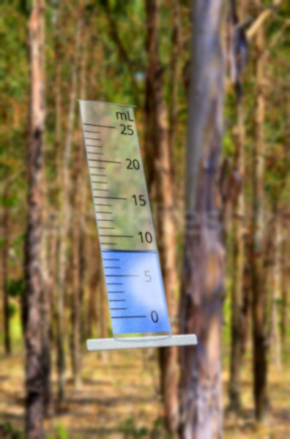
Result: 8 mL
